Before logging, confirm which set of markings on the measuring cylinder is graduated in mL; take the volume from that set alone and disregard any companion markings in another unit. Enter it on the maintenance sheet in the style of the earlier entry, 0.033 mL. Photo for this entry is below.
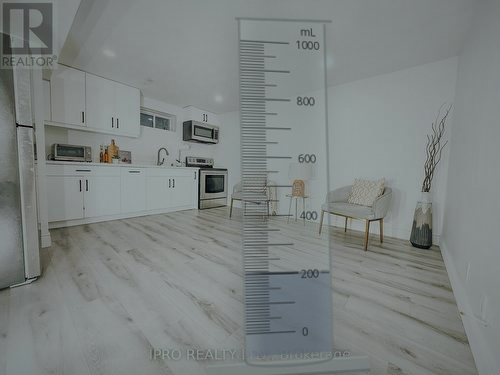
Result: 200 mL
